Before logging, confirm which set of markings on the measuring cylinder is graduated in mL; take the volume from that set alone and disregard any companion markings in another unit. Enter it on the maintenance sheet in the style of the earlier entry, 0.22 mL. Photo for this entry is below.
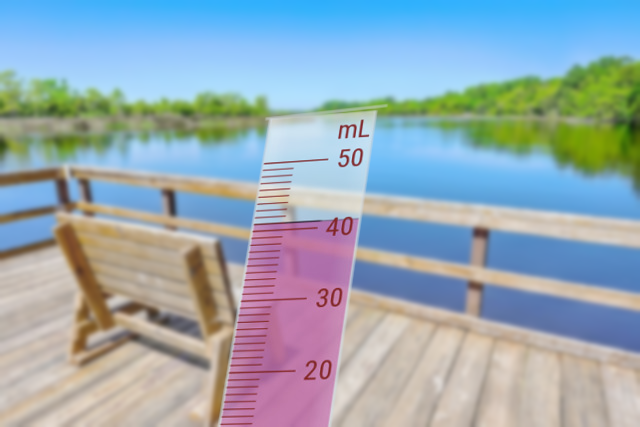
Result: 41 mL
